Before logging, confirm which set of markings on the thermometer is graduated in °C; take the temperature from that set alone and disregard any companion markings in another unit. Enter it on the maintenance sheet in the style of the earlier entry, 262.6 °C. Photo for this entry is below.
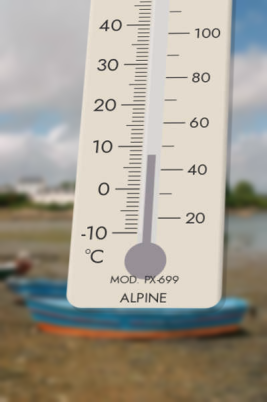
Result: 8 °C
